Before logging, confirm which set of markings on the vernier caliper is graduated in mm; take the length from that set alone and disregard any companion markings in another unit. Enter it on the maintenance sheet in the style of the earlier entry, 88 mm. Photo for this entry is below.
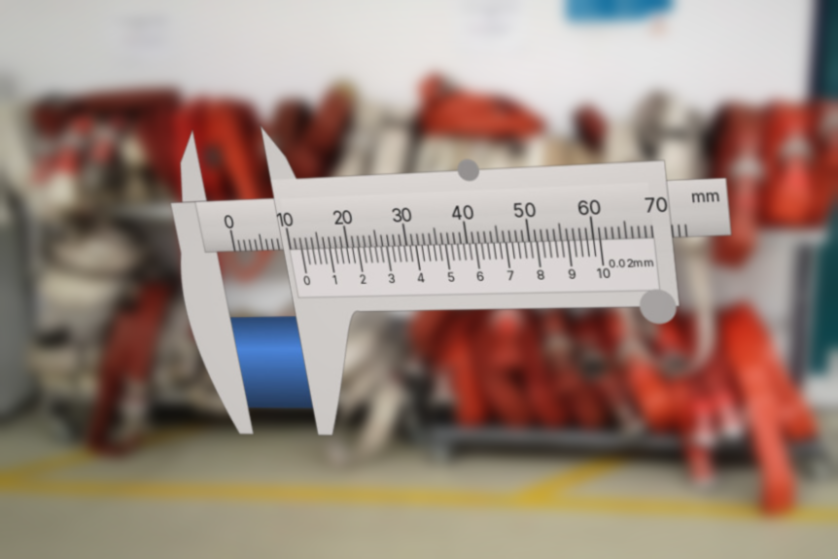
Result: 12.0 mm
